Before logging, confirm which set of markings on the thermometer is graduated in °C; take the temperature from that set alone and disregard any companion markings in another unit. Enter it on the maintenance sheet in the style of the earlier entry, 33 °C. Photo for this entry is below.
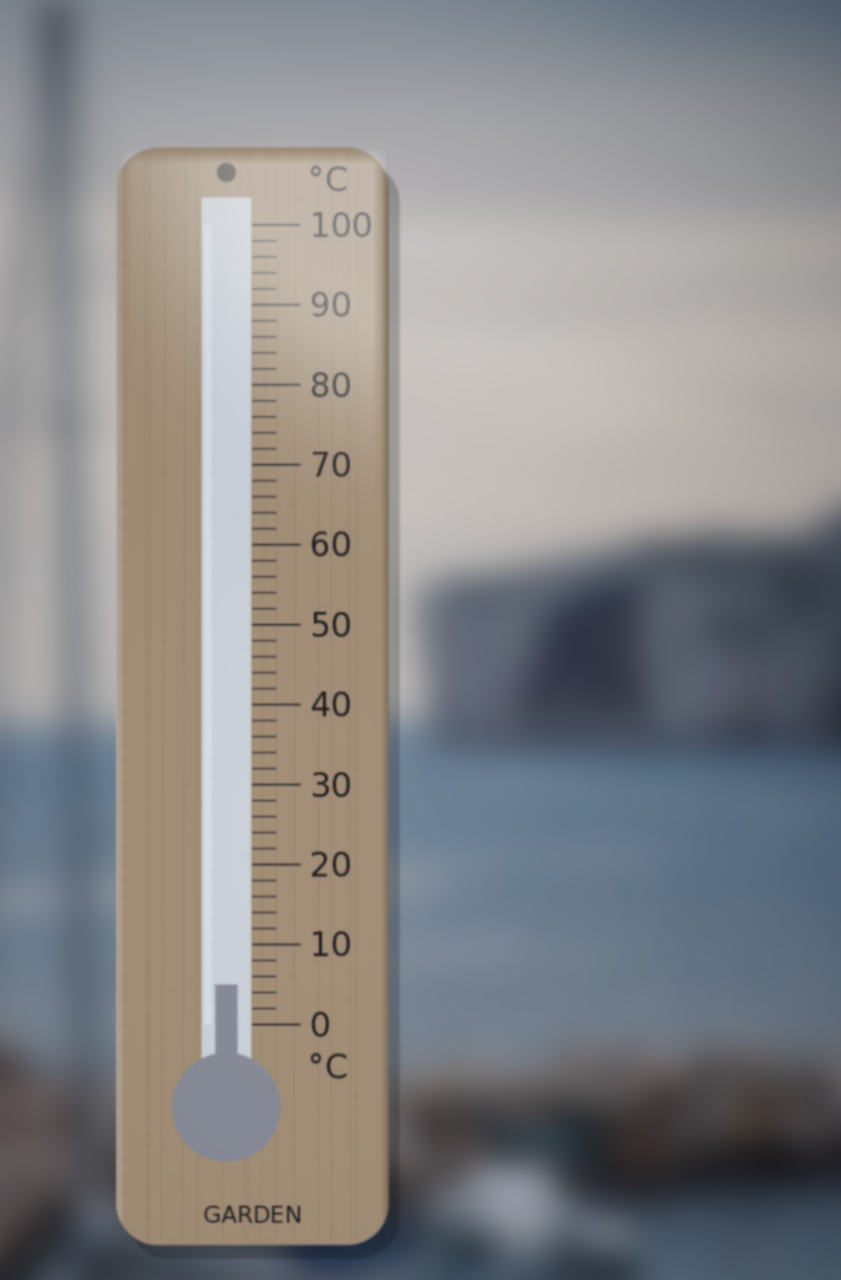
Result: 5 °C
